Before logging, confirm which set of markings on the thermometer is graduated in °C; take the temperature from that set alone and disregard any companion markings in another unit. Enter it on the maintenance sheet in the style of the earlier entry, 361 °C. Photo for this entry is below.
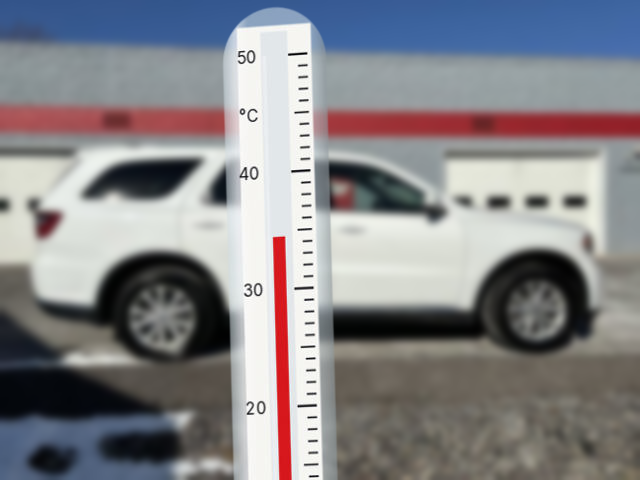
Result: 34.5 °C
